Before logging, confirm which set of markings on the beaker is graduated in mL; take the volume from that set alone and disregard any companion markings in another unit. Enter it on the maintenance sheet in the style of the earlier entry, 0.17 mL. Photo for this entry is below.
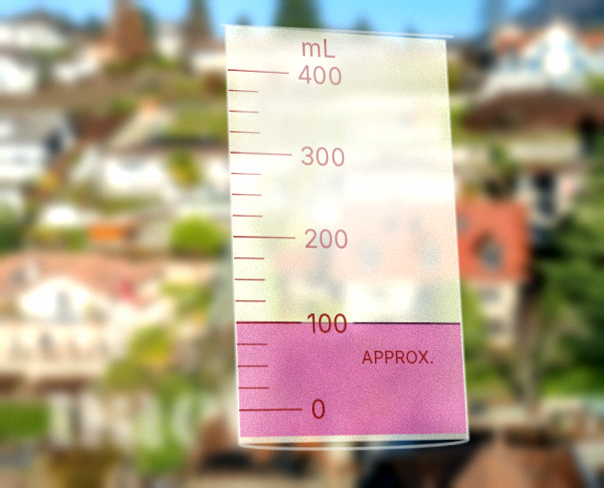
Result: 100 mL
